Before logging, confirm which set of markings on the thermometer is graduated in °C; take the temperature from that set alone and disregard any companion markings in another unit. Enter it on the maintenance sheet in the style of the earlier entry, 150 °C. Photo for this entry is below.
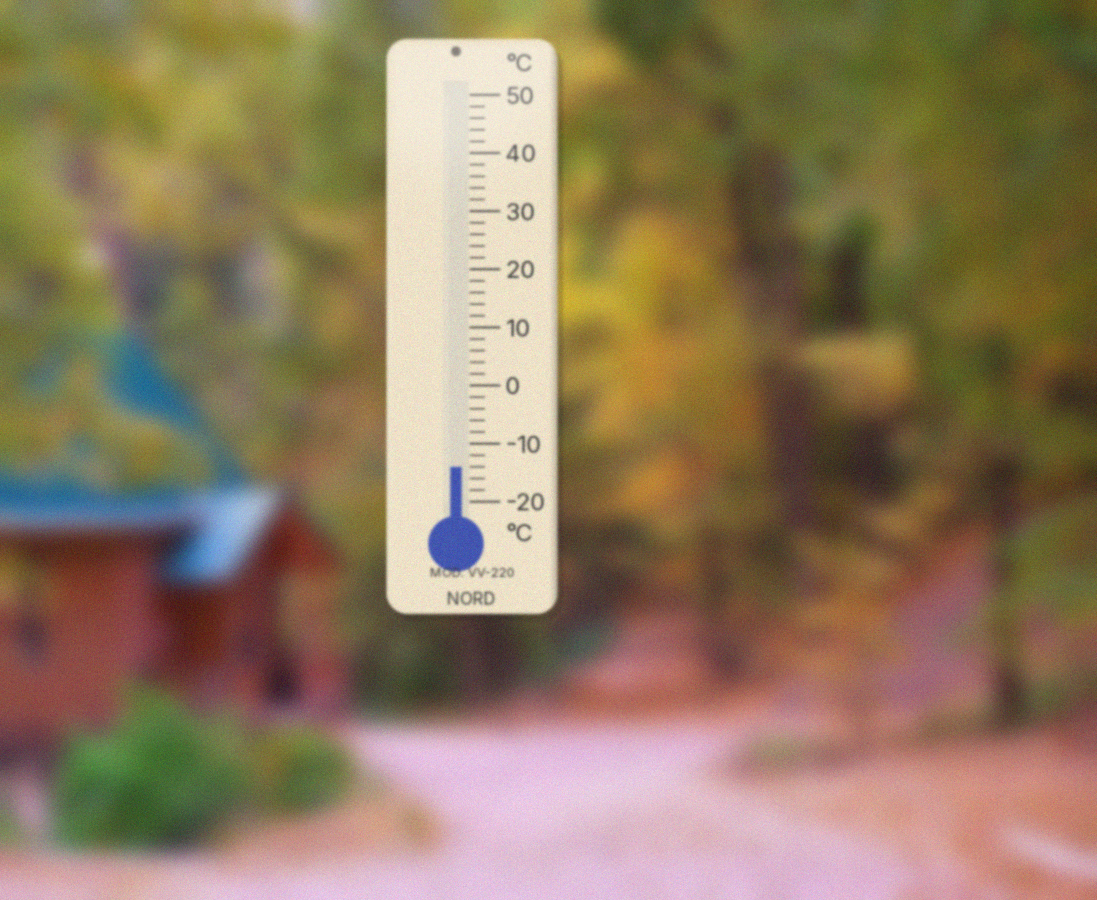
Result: -14 °C
